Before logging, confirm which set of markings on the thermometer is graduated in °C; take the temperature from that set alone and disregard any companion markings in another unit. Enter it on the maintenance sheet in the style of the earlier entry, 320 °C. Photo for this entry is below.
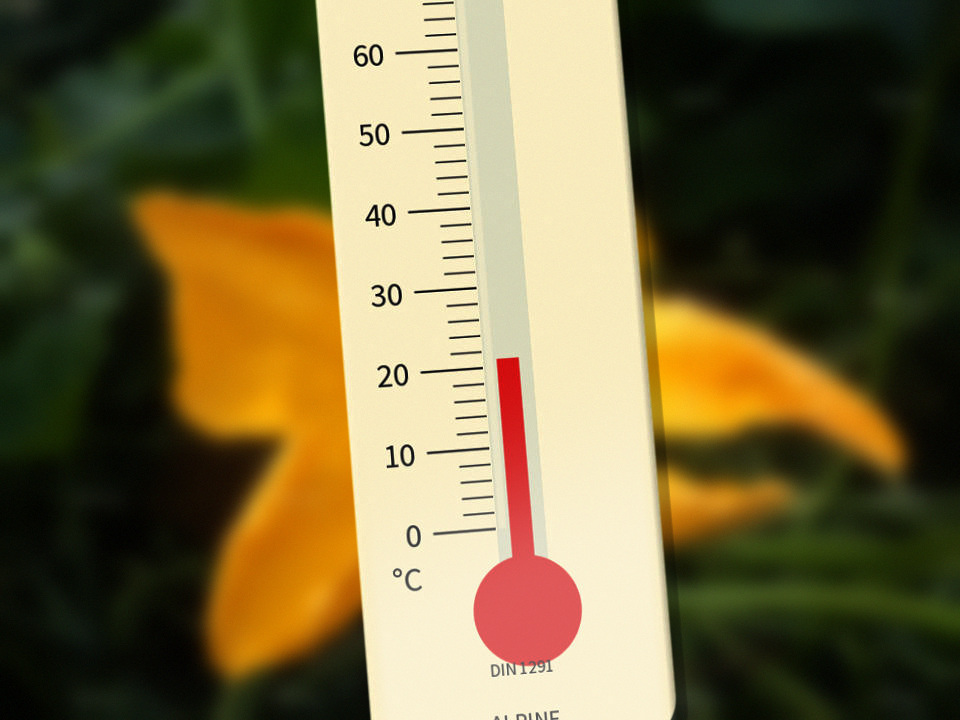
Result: 21 °C
